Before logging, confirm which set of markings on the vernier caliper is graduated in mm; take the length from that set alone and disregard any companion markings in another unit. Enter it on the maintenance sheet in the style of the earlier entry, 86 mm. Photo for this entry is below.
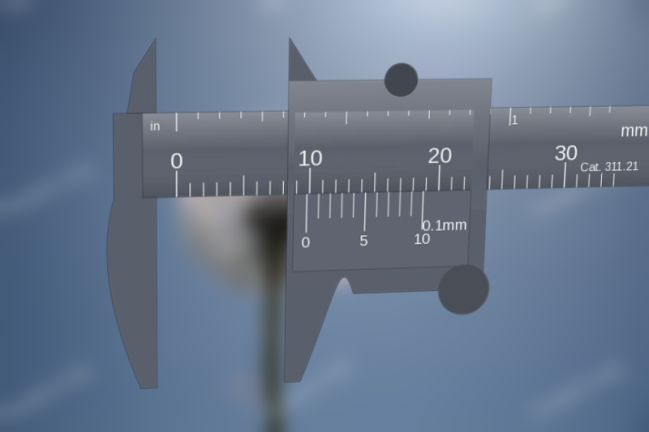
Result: 9.8 mm
